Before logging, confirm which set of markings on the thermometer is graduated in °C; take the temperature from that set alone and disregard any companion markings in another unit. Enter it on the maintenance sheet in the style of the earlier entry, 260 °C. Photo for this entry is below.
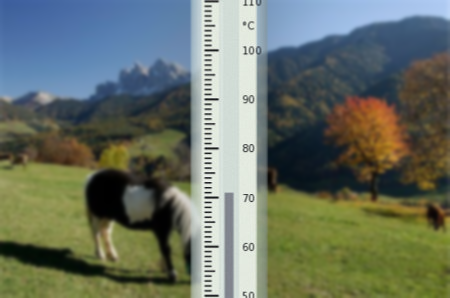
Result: 71 °C
